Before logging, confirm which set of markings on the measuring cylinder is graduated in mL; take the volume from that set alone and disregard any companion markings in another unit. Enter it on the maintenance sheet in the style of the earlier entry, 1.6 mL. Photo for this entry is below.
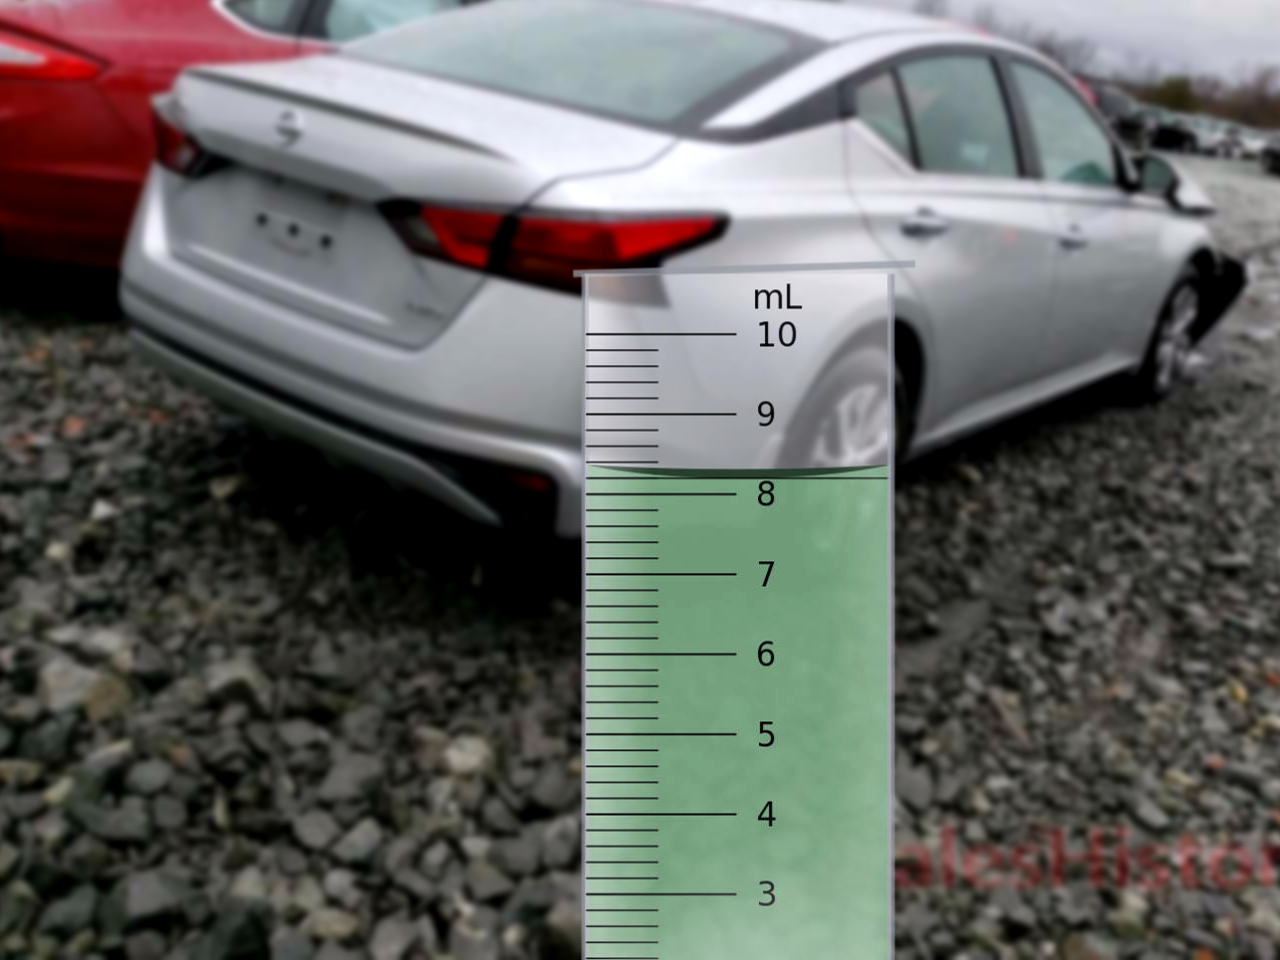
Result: 8.2 mL
